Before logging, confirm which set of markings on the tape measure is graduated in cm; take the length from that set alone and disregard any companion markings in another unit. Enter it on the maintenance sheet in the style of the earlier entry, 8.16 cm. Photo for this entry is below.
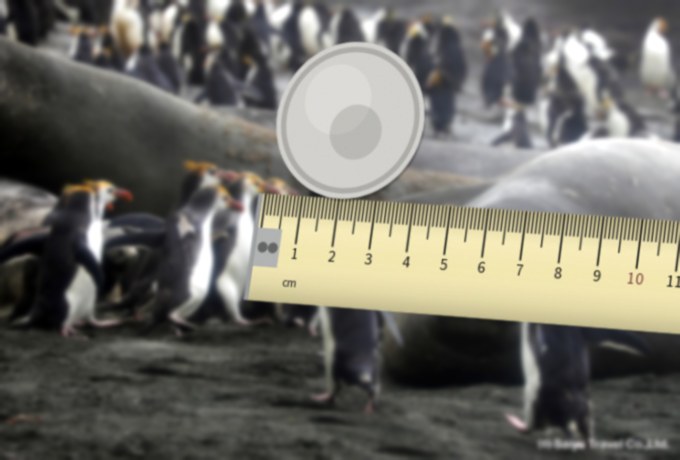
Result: 4 cm
